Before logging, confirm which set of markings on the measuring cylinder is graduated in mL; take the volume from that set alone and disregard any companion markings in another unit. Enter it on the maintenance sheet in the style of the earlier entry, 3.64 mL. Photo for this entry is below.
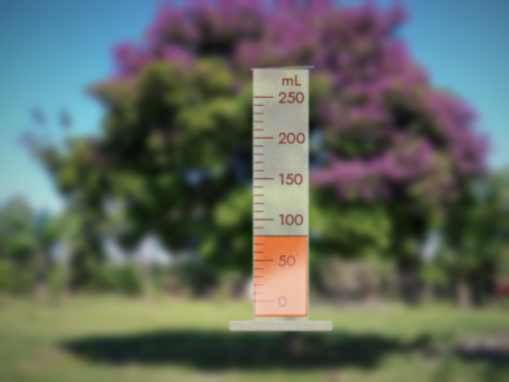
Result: 80 mL
